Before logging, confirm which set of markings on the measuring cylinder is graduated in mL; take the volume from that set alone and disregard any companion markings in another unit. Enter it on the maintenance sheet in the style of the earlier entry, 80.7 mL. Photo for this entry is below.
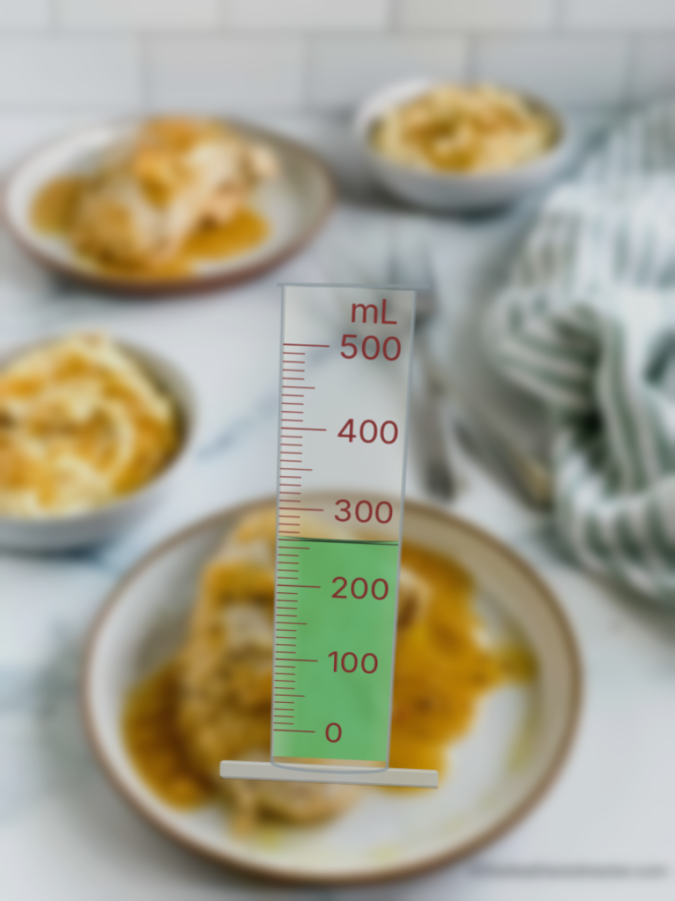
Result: 260 mL
